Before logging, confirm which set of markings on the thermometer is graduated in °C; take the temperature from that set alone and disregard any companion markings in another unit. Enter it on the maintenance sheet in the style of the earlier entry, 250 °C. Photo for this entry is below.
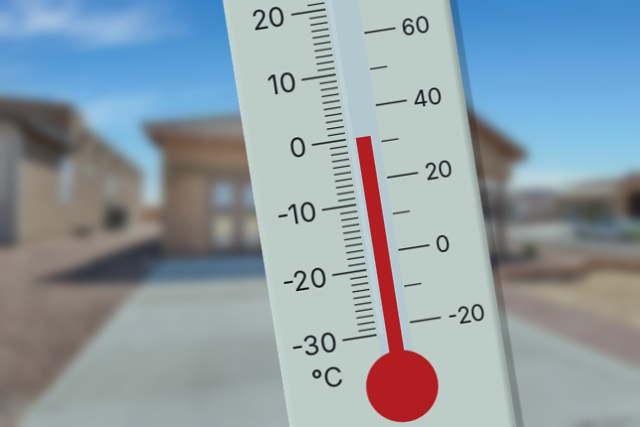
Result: 0 °C
